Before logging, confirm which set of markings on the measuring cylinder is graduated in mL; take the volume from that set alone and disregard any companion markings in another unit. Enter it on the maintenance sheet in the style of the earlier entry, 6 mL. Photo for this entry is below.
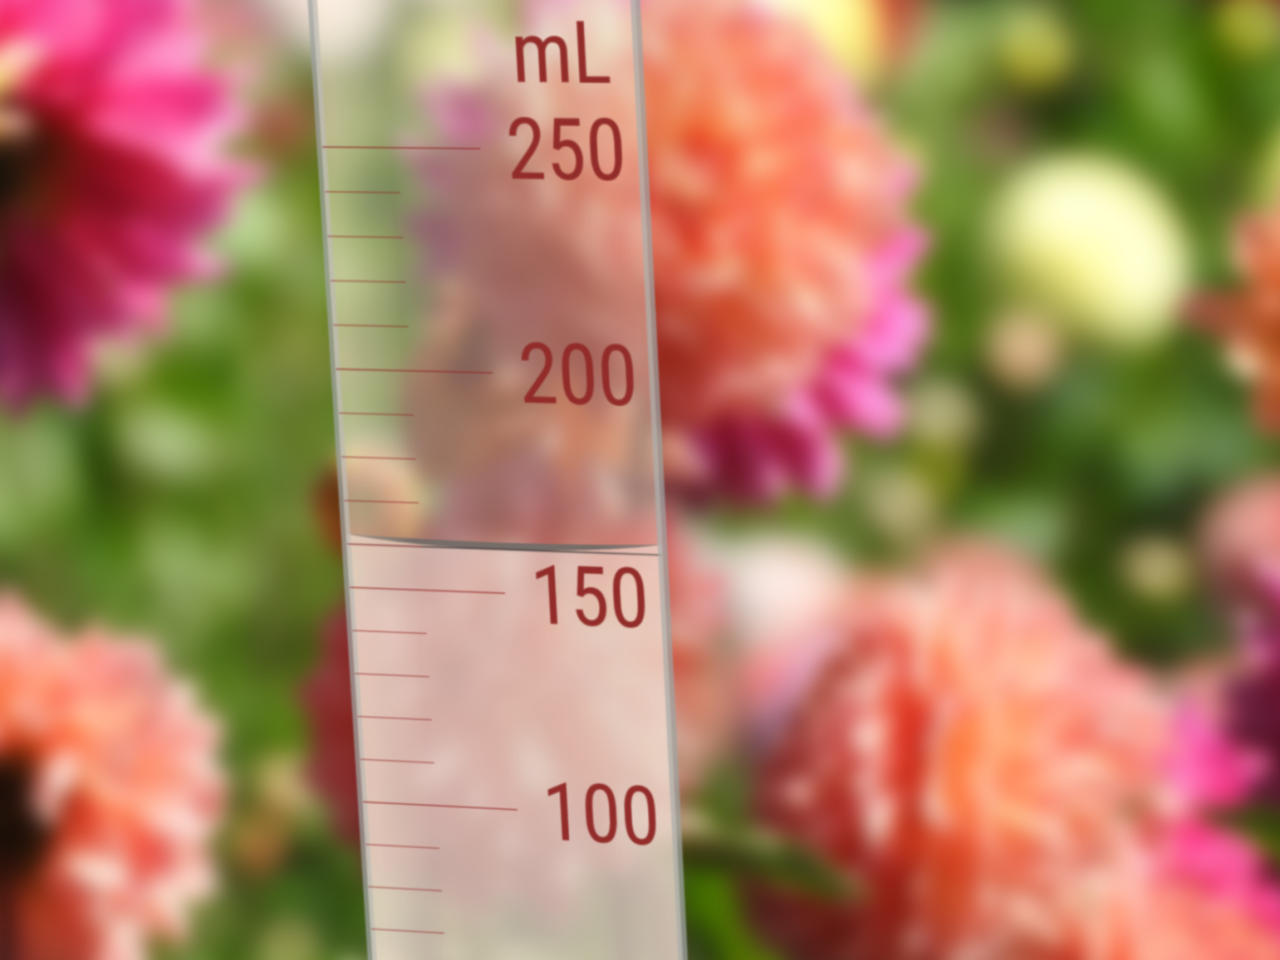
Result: 160 mL
